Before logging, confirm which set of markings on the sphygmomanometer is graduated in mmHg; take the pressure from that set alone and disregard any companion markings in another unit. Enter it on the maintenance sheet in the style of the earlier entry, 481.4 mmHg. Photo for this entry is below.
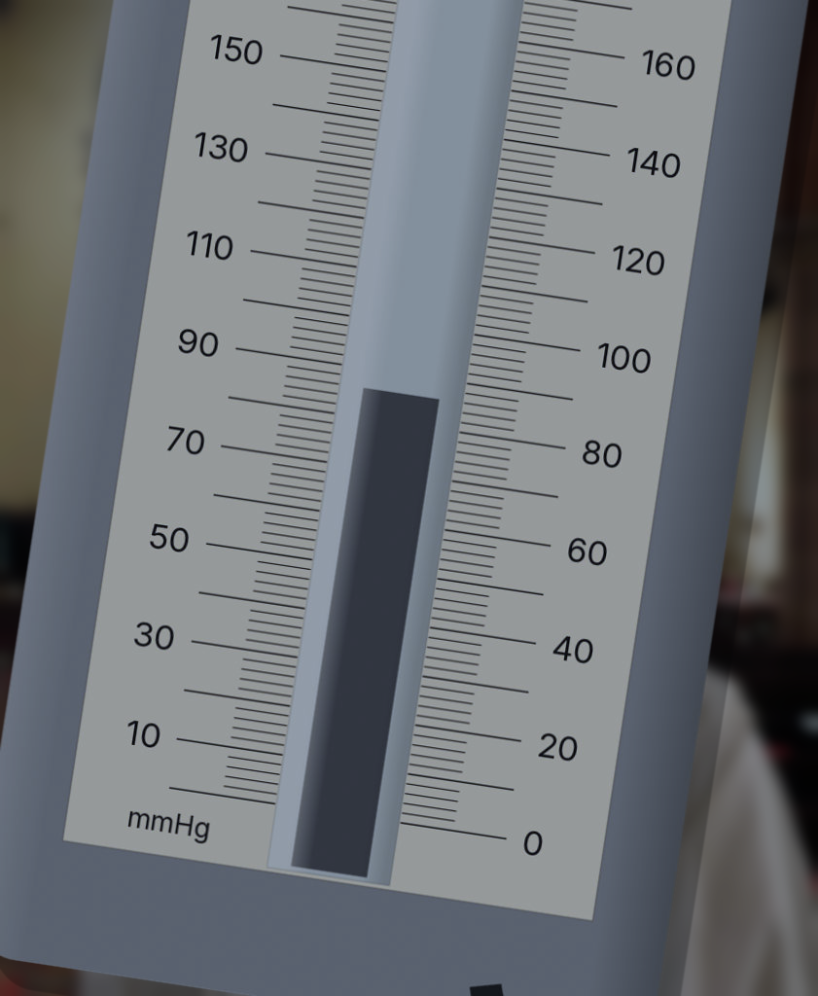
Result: 86 mmHg
